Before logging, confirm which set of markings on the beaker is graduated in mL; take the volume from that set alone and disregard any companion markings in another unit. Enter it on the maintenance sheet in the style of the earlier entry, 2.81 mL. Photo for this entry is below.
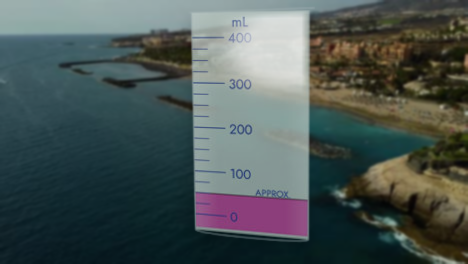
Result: 50 mL
